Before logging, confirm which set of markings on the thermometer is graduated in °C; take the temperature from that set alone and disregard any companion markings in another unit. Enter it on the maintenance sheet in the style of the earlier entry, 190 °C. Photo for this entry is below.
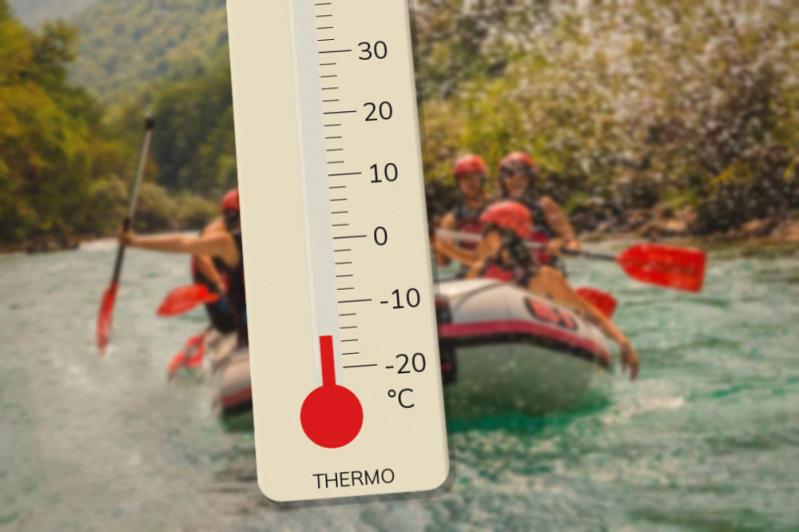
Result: -15 °C
